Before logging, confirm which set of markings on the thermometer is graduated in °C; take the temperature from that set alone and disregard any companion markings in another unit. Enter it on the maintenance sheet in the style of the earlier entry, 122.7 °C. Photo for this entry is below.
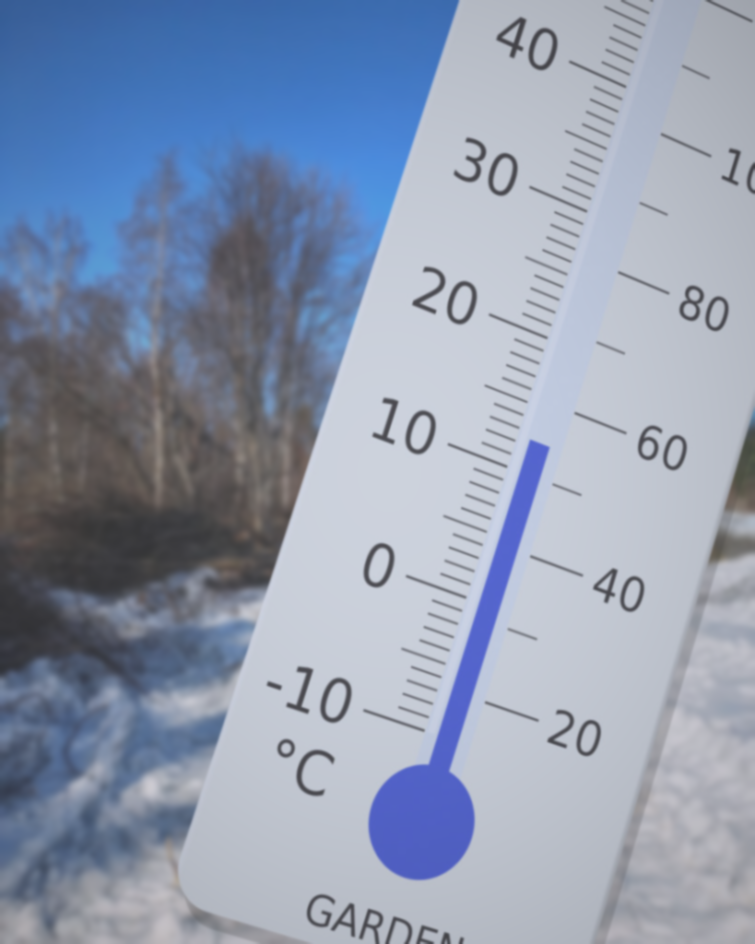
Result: 12.5 °C
